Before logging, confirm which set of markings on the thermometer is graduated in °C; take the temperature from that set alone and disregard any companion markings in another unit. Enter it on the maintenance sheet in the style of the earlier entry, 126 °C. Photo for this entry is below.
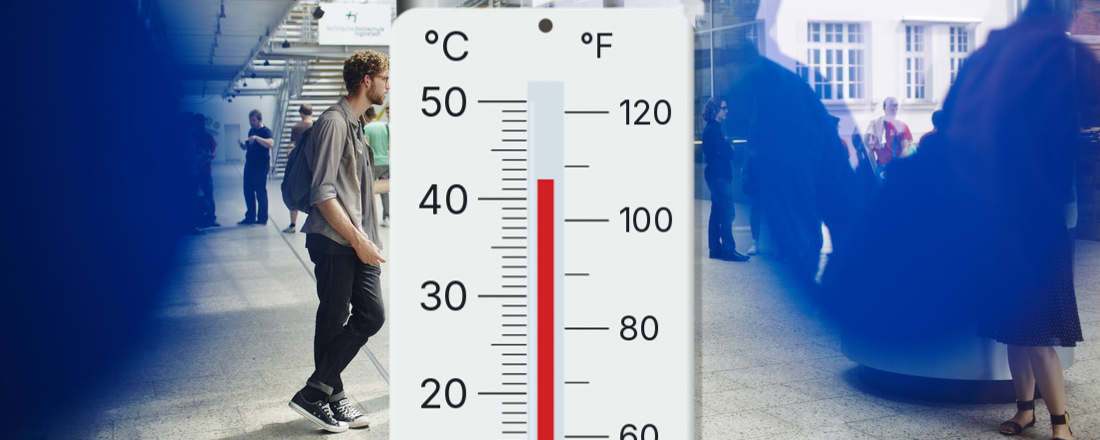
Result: 42 °C
